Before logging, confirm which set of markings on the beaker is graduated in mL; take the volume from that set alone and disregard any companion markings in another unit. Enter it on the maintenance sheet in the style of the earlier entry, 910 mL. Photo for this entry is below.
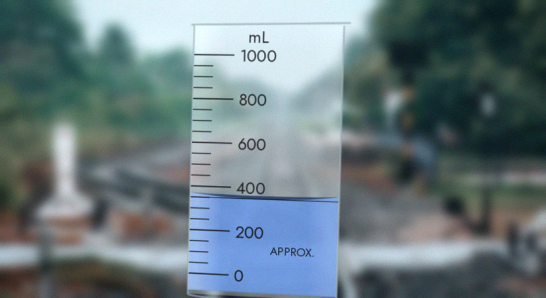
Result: 350 mL
